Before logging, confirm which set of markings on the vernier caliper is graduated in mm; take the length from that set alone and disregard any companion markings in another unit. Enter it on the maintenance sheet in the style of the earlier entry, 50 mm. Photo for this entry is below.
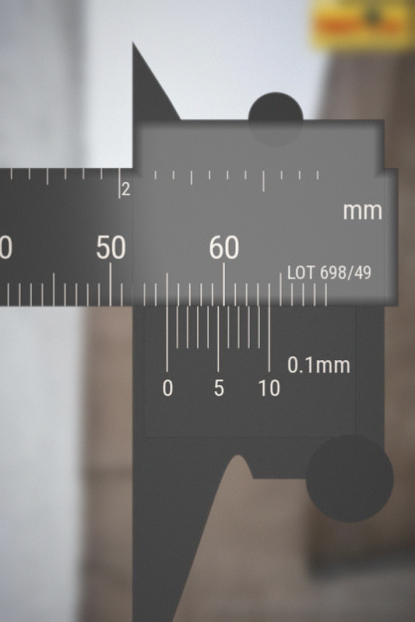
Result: 55.0 mm
